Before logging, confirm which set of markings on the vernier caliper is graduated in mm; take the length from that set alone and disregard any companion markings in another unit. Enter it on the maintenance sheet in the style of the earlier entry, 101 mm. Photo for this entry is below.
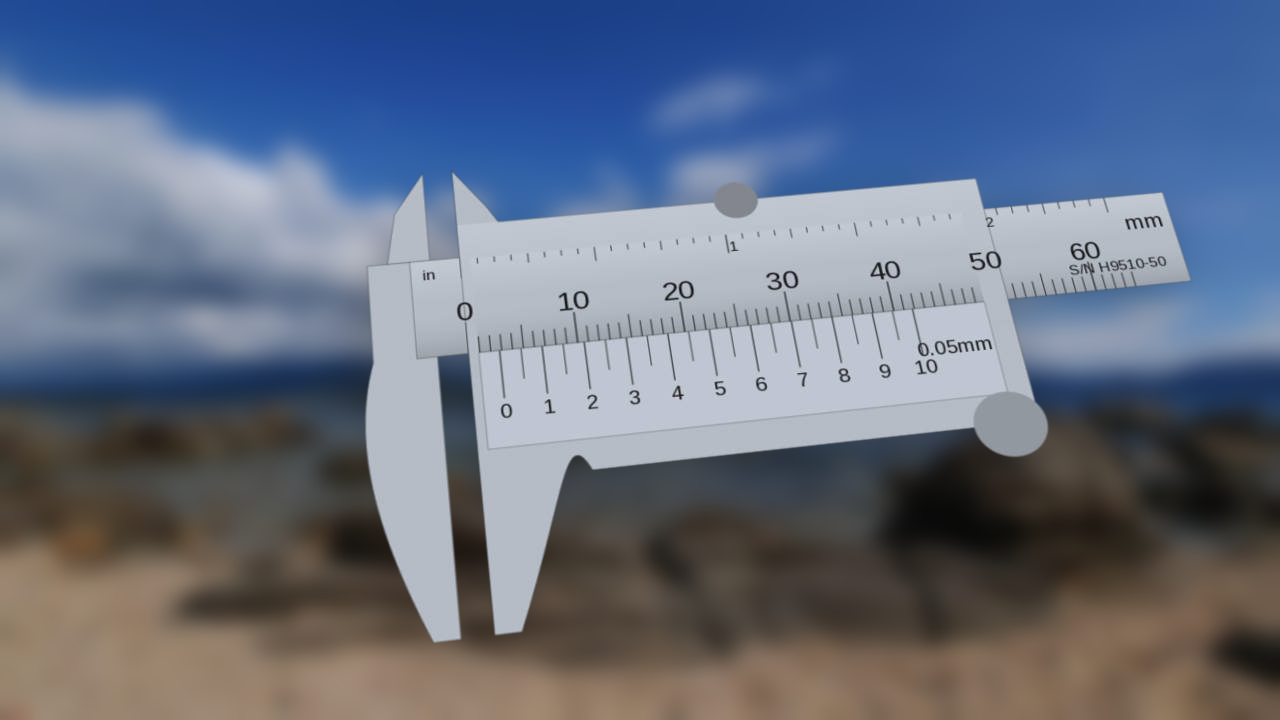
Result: 2.8 mm
